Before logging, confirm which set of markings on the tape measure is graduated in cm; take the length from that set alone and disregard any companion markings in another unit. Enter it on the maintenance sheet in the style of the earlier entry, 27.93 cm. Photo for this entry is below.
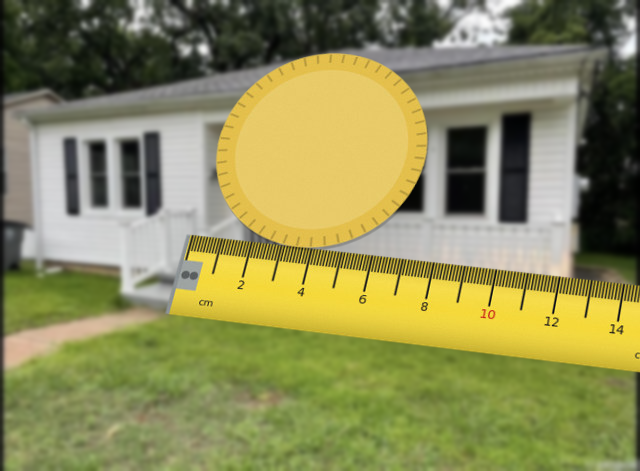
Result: 7 cm
